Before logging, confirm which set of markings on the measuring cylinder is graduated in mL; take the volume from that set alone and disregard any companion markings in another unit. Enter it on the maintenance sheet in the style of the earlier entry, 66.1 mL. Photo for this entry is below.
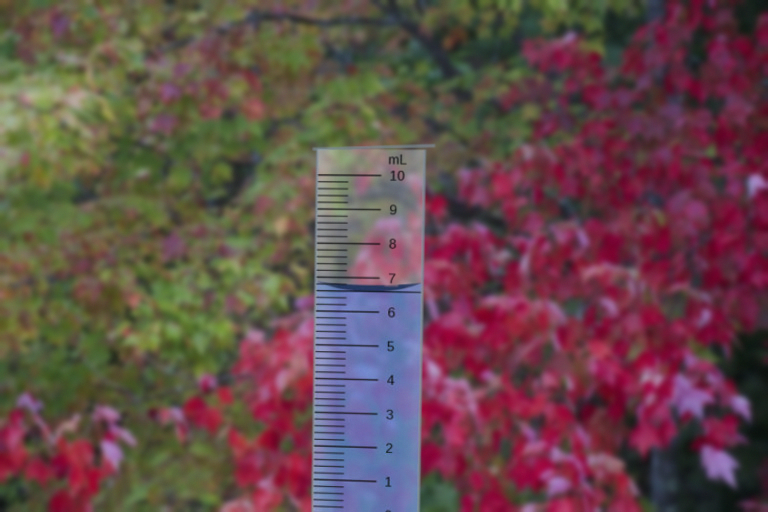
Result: 6.6 mL
